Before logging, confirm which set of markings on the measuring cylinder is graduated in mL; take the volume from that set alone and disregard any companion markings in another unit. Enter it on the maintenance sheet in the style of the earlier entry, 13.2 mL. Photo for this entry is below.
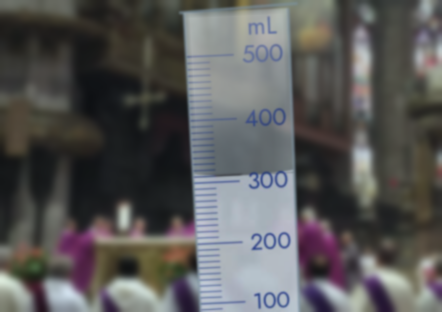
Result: 310 mL
